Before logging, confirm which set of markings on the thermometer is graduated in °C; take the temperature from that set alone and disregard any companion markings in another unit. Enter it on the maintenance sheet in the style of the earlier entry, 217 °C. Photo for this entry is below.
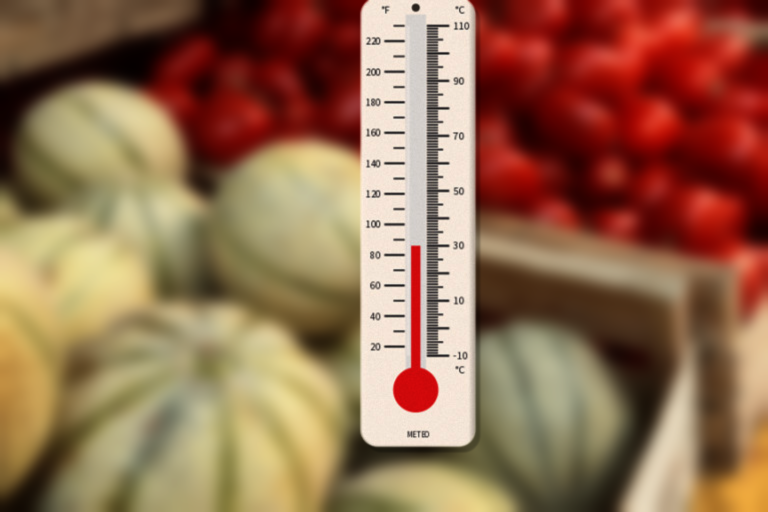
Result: 30 °C
